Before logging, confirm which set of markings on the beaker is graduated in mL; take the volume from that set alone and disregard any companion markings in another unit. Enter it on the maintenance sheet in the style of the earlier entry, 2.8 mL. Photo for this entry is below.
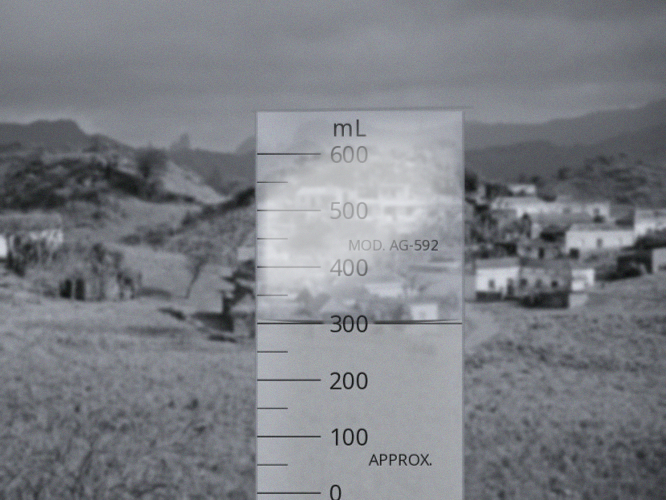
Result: 300 mL
